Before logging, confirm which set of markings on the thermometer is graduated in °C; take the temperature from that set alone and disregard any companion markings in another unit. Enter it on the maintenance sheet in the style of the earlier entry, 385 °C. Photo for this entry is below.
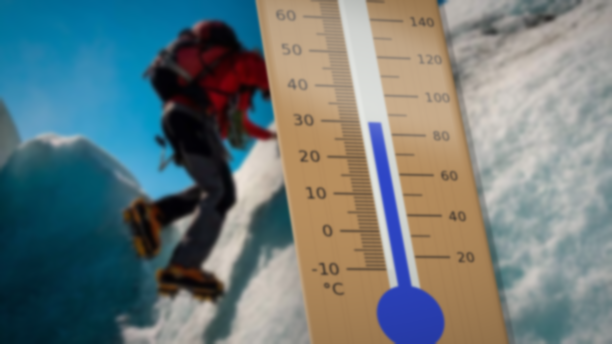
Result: 30 °C
